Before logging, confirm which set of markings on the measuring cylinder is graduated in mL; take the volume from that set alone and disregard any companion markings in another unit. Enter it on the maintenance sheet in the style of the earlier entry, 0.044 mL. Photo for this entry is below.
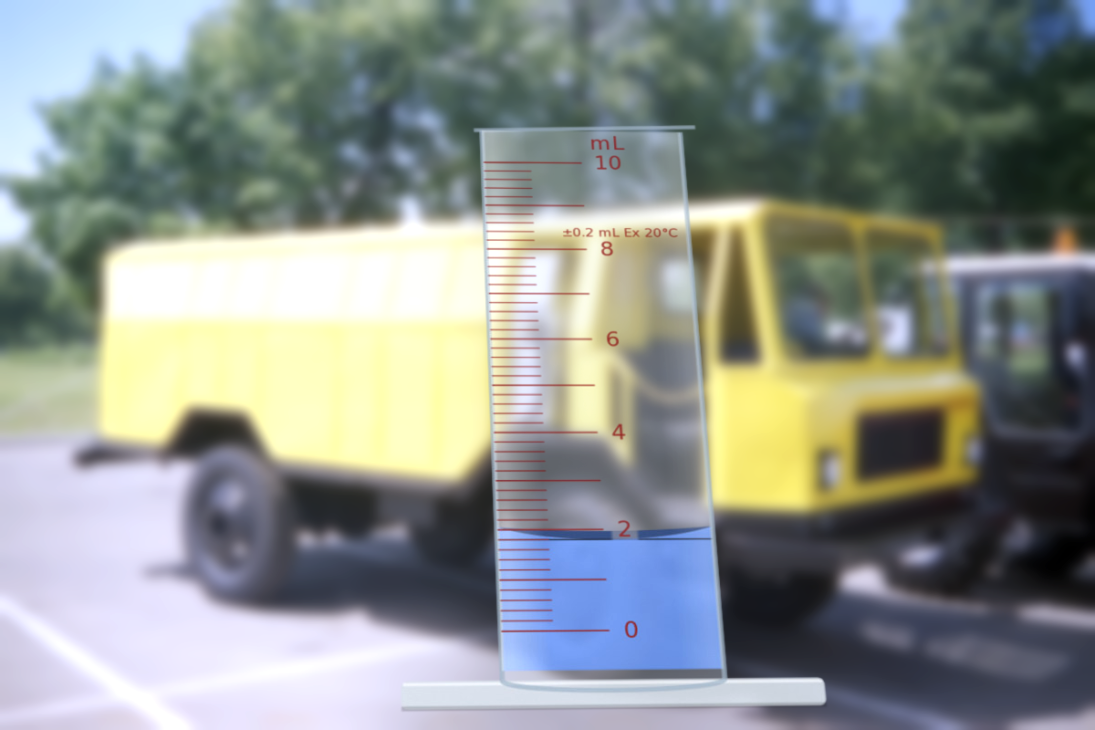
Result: 1.8 mL
